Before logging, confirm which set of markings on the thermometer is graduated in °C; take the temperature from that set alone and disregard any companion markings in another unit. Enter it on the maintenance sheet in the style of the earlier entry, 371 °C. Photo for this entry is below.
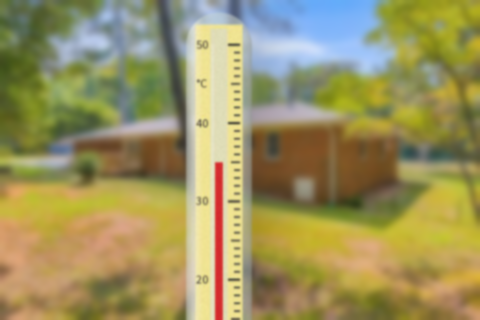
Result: 35 °C
